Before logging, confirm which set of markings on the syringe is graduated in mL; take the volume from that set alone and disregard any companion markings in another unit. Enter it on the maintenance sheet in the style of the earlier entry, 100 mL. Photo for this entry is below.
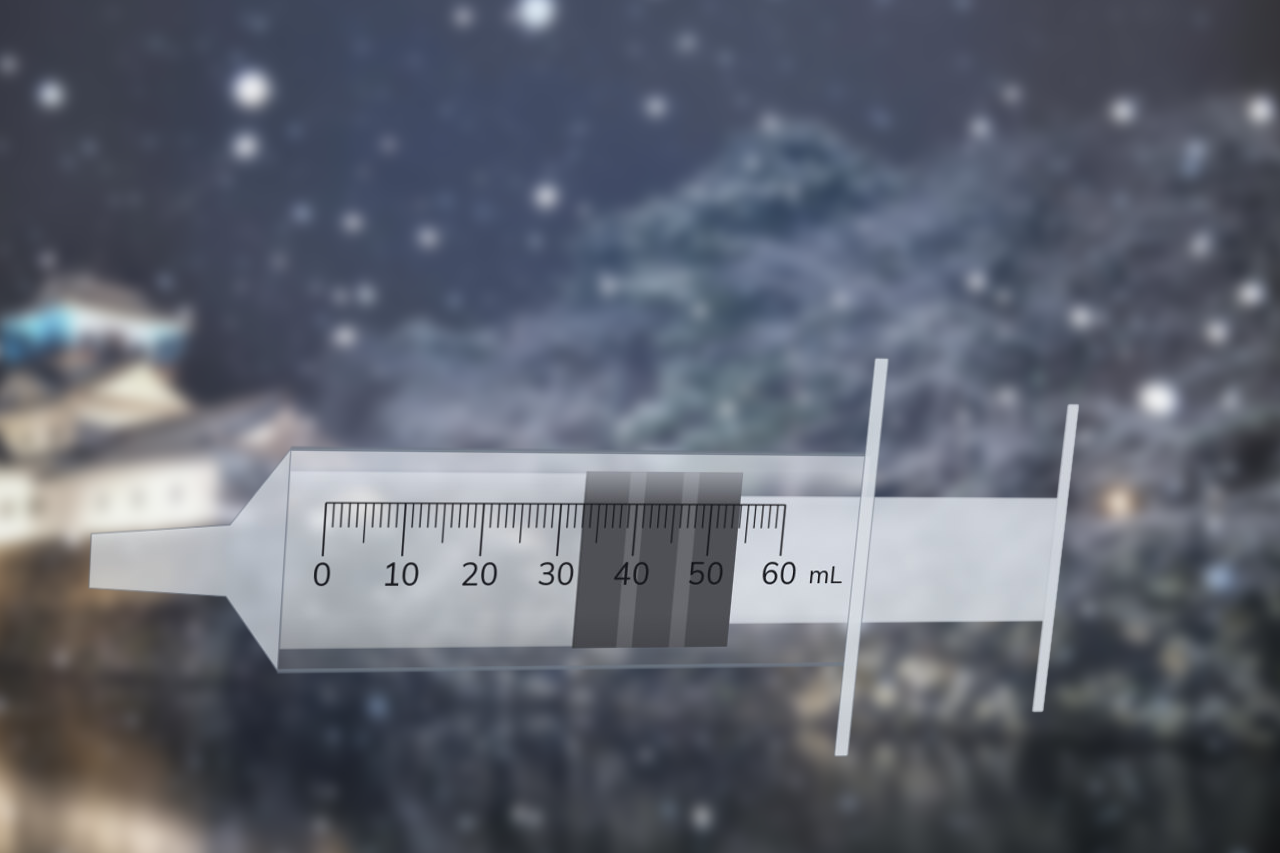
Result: 33 mL
